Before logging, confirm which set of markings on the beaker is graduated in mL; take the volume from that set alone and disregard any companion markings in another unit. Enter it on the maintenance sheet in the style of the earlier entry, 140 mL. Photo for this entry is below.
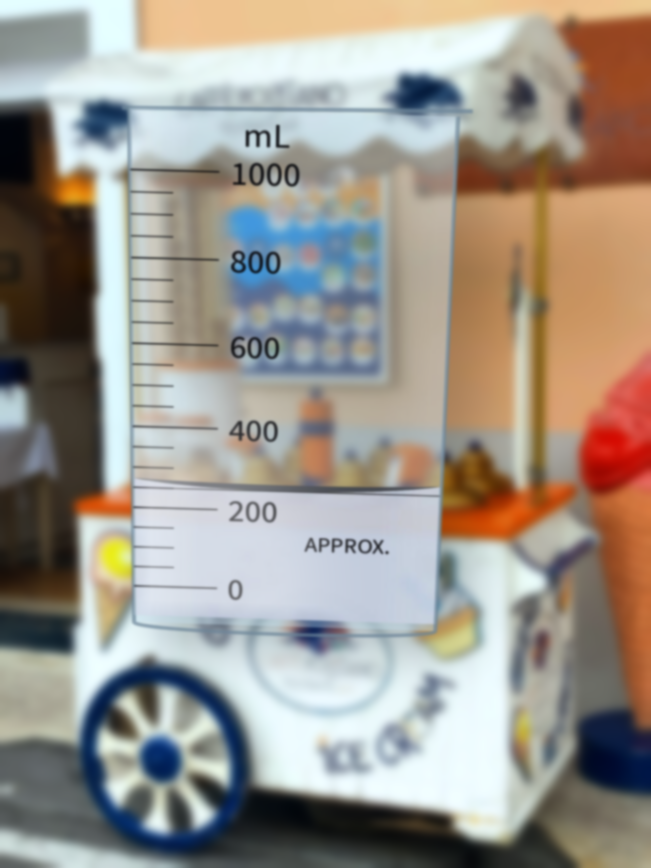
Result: 250 mL
